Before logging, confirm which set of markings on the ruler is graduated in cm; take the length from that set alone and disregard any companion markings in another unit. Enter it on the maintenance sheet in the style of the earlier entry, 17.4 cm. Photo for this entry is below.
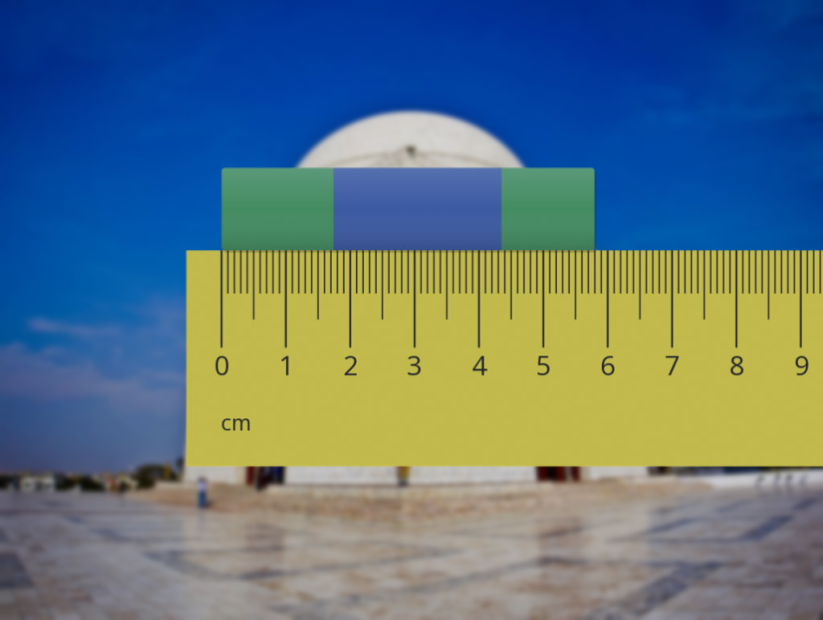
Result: 5.8 cm
